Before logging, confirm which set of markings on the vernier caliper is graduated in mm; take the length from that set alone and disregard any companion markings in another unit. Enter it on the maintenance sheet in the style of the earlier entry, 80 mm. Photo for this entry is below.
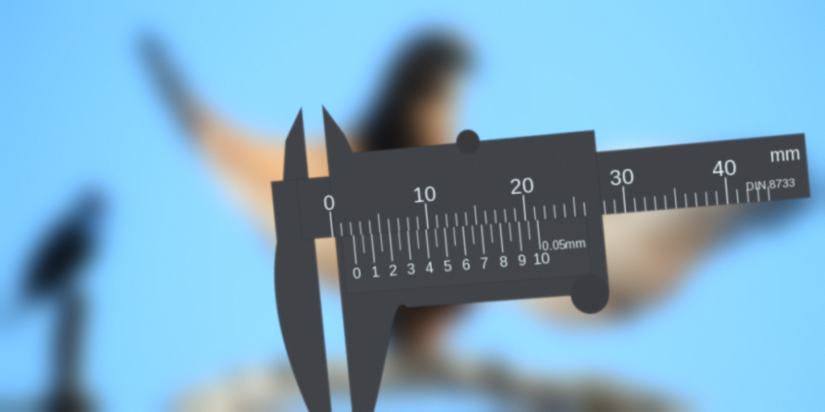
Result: 2.2 mm
